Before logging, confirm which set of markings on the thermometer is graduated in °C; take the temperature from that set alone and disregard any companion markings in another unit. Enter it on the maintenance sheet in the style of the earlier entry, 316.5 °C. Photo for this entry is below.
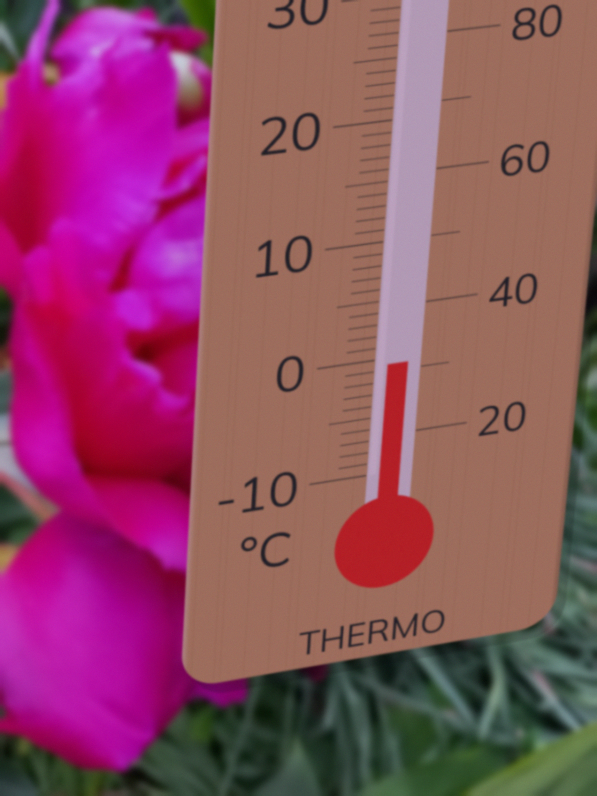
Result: -0.5 °C
